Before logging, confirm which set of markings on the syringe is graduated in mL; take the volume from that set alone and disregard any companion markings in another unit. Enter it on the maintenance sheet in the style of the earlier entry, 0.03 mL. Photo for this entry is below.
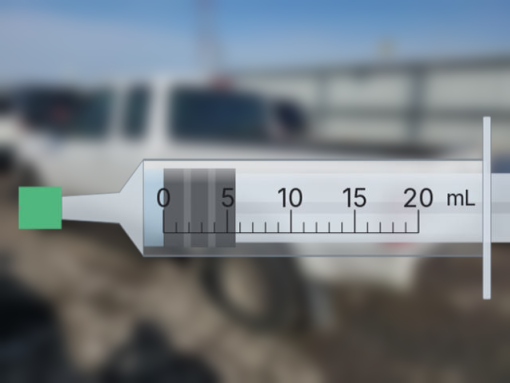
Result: 0 mL
